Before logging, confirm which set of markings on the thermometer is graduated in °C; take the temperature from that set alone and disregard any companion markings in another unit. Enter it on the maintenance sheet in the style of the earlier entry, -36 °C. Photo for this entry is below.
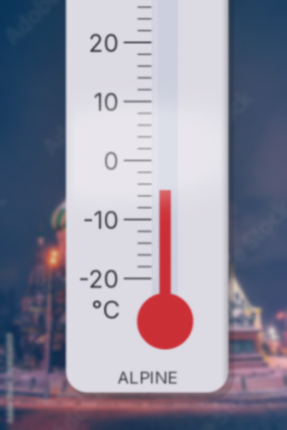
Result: -5 °C
